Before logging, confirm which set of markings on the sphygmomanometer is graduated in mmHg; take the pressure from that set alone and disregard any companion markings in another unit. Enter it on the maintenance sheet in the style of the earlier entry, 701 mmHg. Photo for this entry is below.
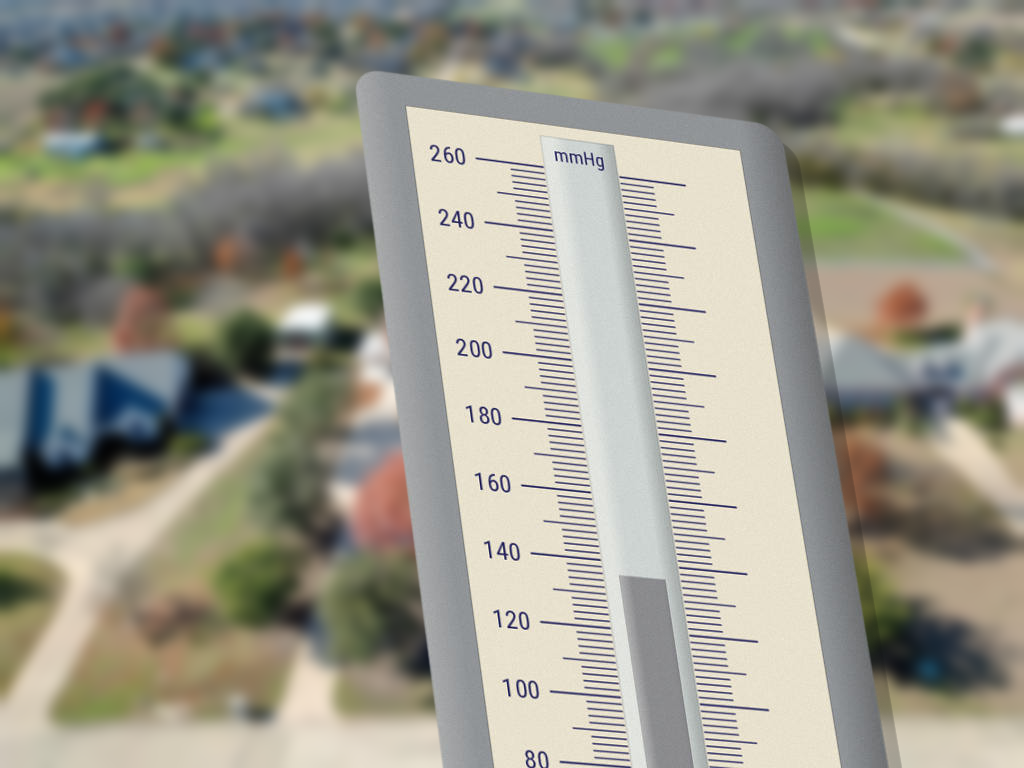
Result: 136 mmHg
